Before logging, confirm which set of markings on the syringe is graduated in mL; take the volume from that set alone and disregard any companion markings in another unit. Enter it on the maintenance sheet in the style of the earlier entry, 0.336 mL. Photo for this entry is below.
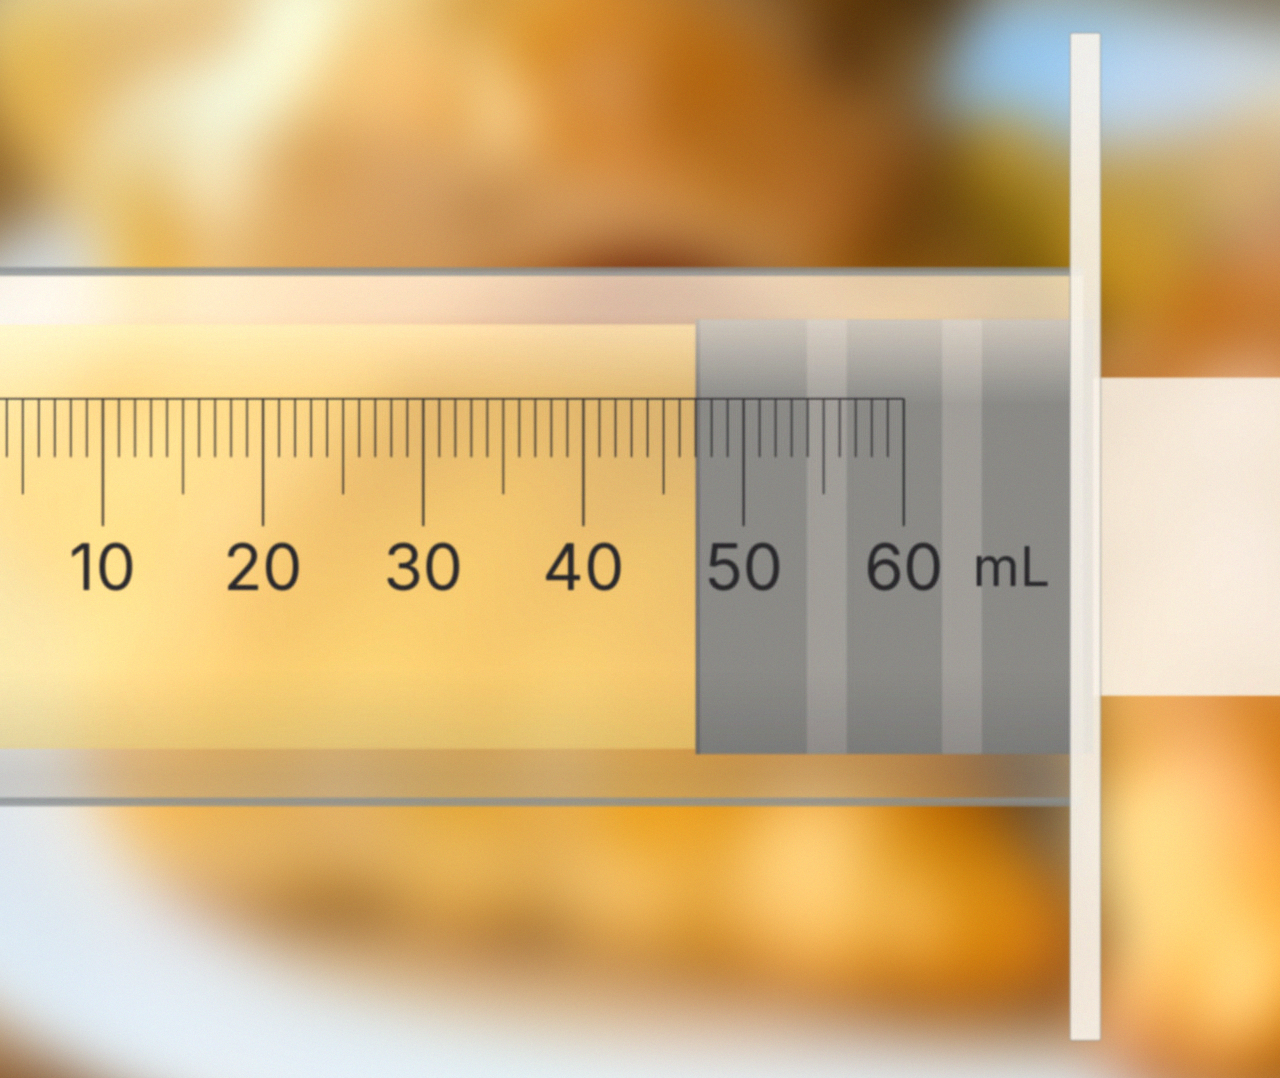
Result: 47 mL
